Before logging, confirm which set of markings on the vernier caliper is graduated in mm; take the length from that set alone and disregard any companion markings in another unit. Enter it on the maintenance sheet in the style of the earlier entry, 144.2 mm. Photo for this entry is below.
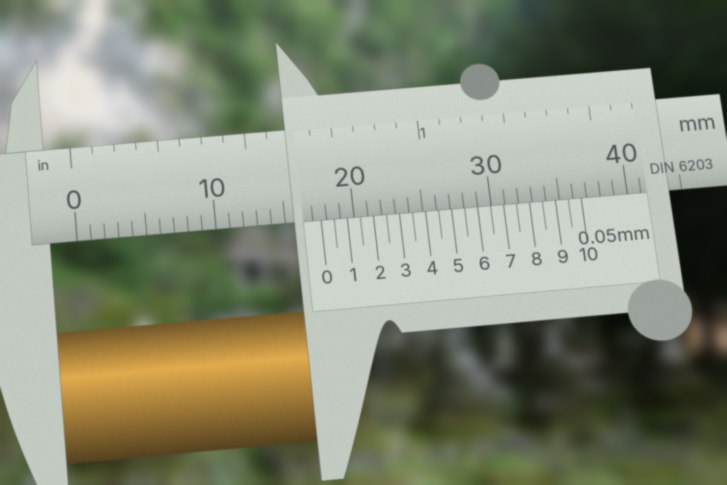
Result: 17.6 mm
